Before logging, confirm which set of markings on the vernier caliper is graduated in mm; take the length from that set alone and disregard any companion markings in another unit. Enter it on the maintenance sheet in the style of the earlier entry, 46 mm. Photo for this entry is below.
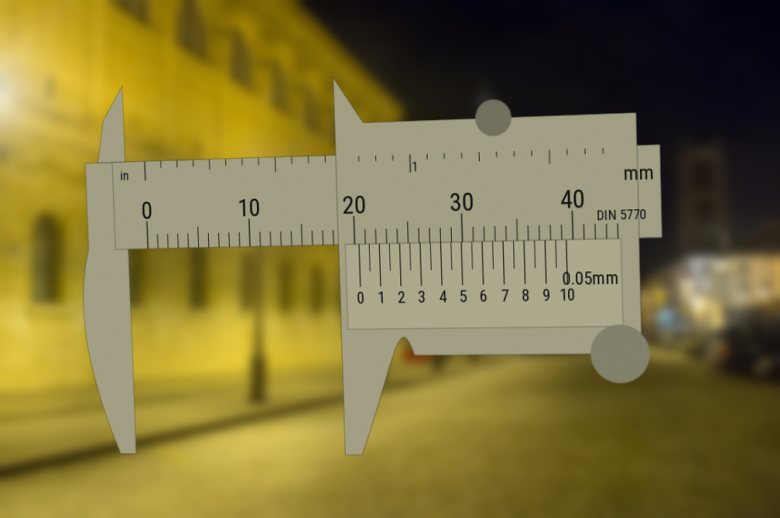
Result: 20.4 mm
